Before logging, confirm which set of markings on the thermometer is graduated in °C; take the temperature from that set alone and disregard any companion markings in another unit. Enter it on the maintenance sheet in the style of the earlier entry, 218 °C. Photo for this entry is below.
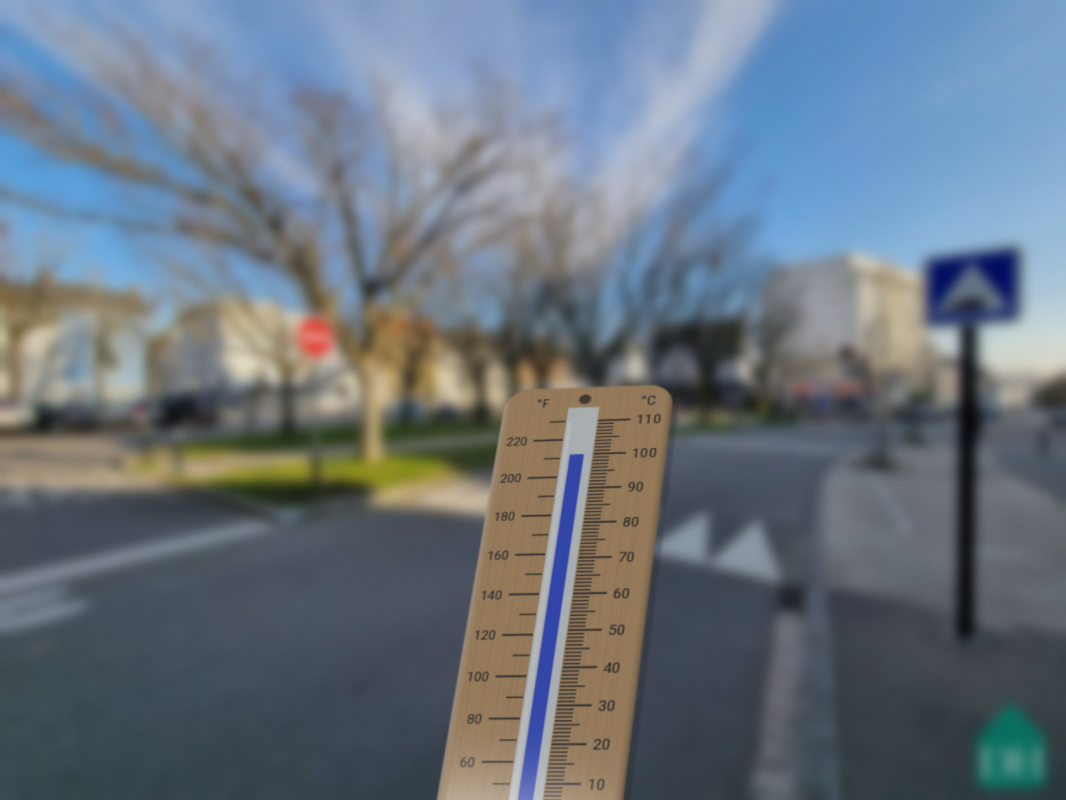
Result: 100 °C
